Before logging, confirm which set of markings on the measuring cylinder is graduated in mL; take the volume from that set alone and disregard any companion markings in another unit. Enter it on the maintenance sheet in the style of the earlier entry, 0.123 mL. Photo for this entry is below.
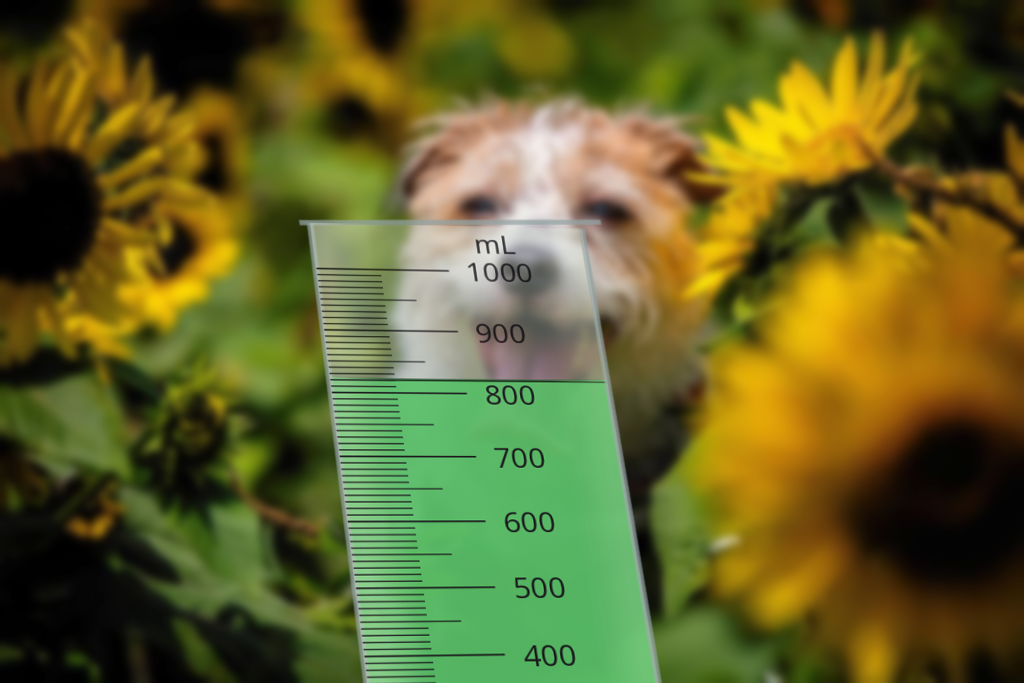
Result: 820 mL
